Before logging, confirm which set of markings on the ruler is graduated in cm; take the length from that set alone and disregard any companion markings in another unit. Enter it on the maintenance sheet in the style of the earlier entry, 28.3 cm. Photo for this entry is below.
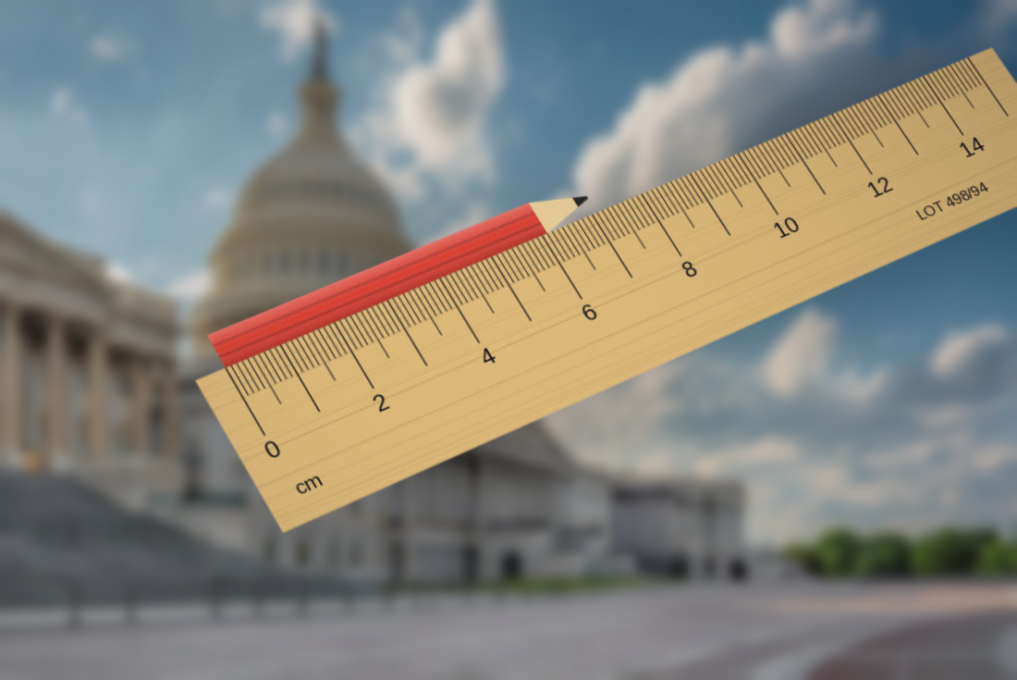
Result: 7.1 cm
